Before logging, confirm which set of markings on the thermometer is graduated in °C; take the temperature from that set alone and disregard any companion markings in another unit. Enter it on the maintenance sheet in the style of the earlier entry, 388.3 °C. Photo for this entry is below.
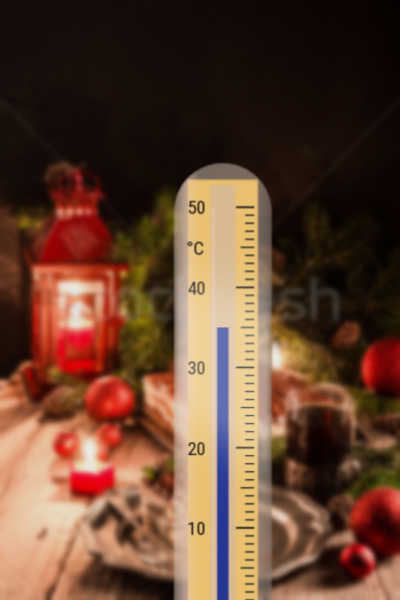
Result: 35 °C
